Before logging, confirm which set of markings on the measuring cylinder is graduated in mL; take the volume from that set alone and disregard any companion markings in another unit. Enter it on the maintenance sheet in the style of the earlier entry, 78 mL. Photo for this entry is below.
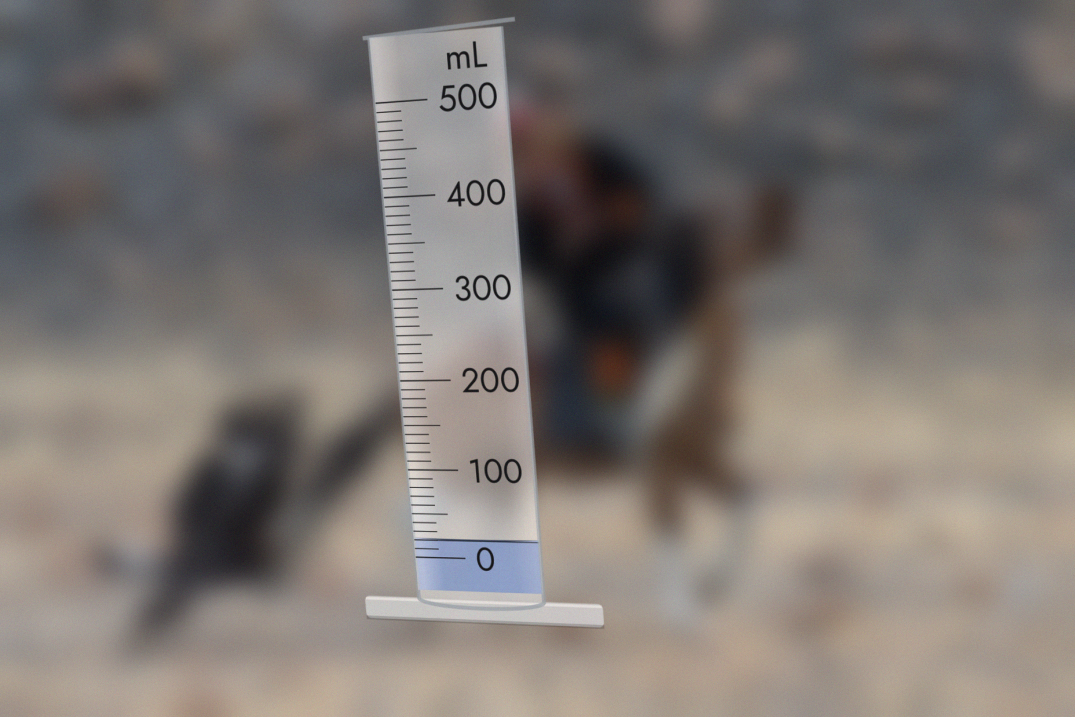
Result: 20 mL
